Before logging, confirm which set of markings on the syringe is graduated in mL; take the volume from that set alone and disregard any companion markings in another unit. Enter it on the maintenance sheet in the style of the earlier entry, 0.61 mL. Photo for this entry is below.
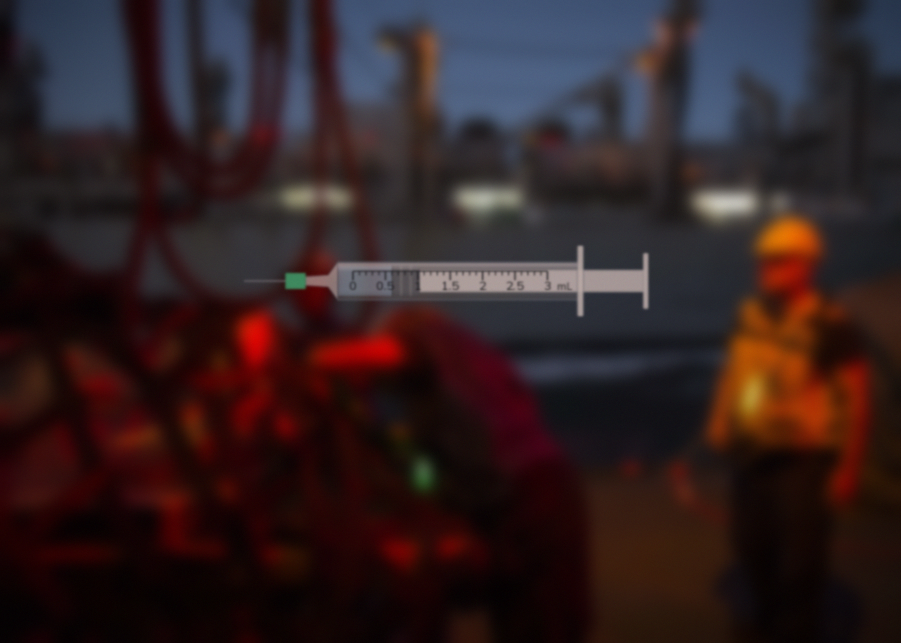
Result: 0.6 mL
